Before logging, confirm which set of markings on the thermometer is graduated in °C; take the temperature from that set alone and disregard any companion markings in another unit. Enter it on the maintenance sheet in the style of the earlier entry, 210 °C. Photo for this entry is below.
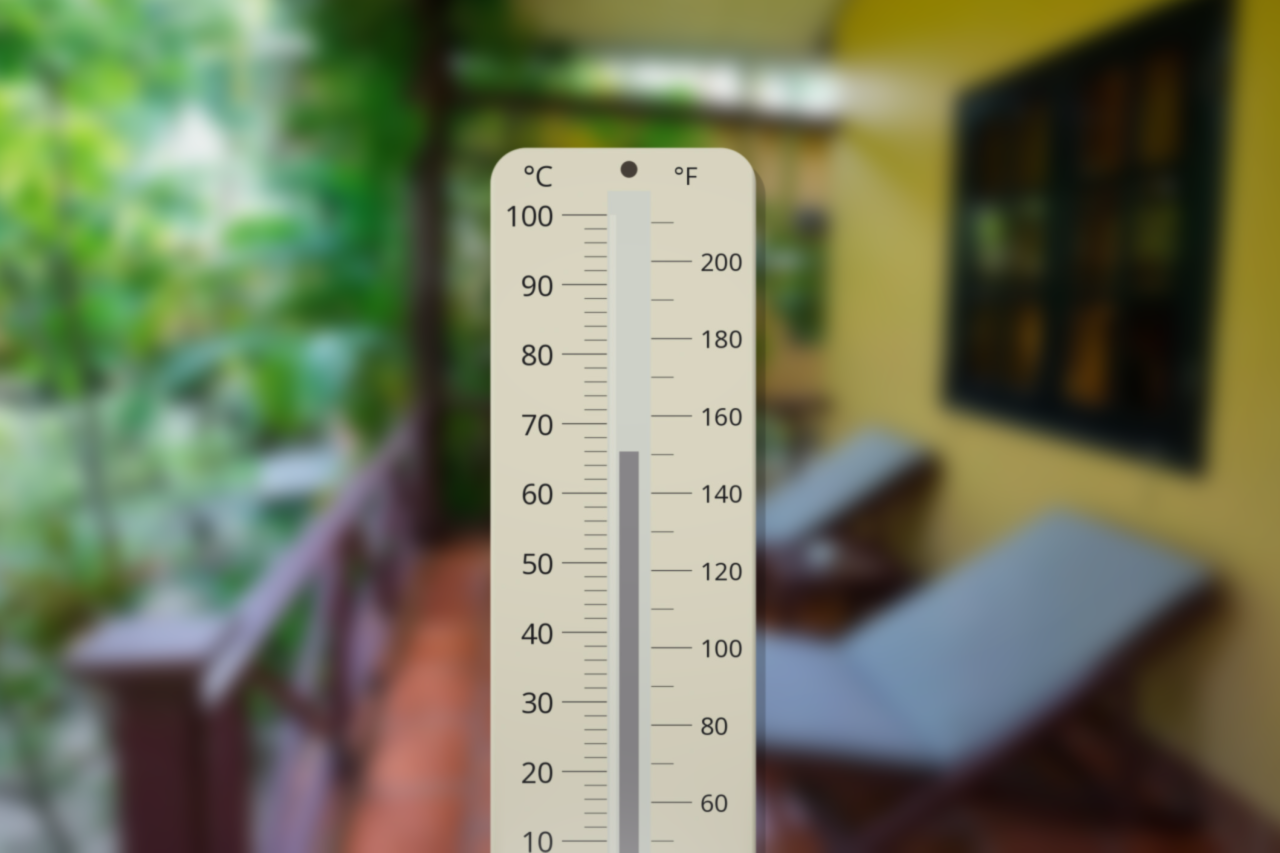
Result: 66 °C
